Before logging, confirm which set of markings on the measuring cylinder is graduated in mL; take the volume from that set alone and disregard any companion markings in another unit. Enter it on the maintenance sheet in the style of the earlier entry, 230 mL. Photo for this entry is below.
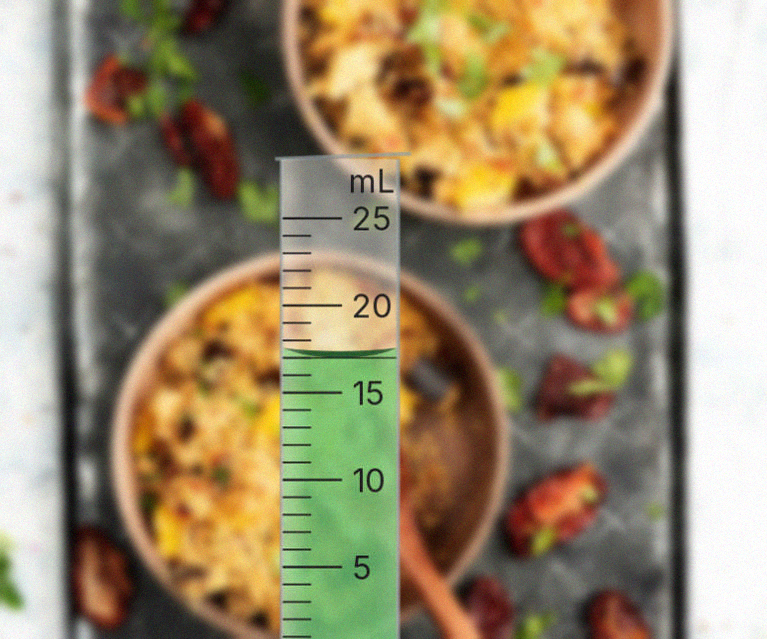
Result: 17 mL
